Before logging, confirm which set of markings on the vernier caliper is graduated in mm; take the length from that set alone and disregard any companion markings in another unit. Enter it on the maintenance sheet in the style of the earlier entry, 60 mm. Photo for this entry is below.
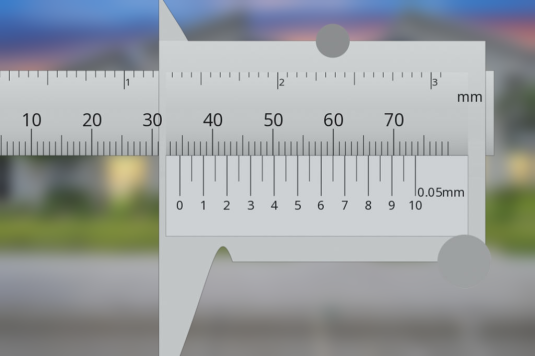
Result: 34.6 mm
